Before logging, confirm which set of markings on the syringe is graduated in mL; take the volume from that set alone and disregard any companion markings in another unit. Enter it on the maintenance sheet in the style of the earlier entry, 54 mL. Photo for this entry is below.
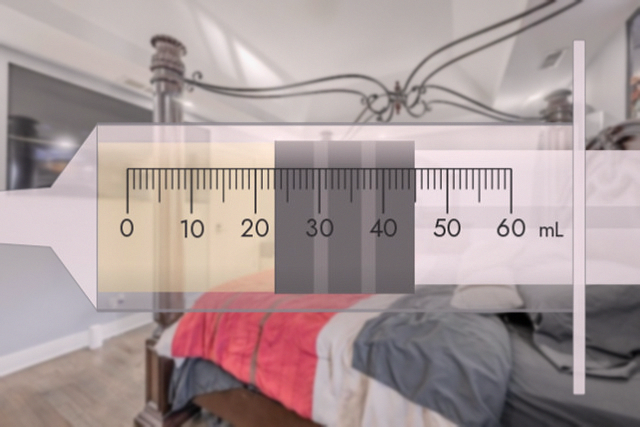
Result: 23 mL
